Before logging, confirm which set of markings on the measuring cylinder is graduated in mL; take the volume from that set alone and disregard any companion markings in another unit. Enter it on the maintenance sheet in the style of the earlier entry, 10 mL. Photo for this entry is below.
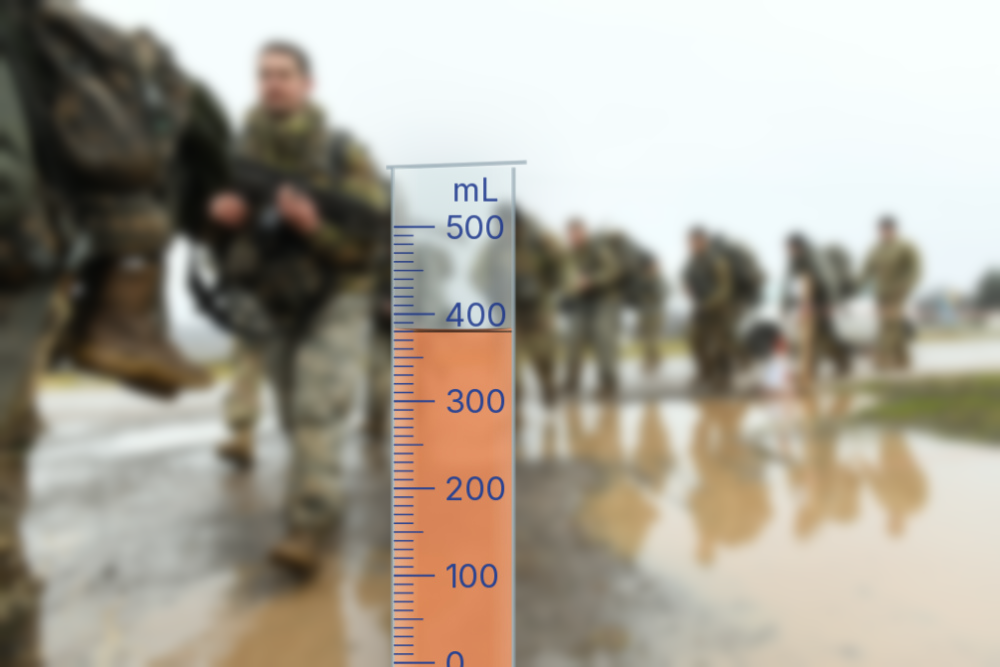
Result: 380 mL
